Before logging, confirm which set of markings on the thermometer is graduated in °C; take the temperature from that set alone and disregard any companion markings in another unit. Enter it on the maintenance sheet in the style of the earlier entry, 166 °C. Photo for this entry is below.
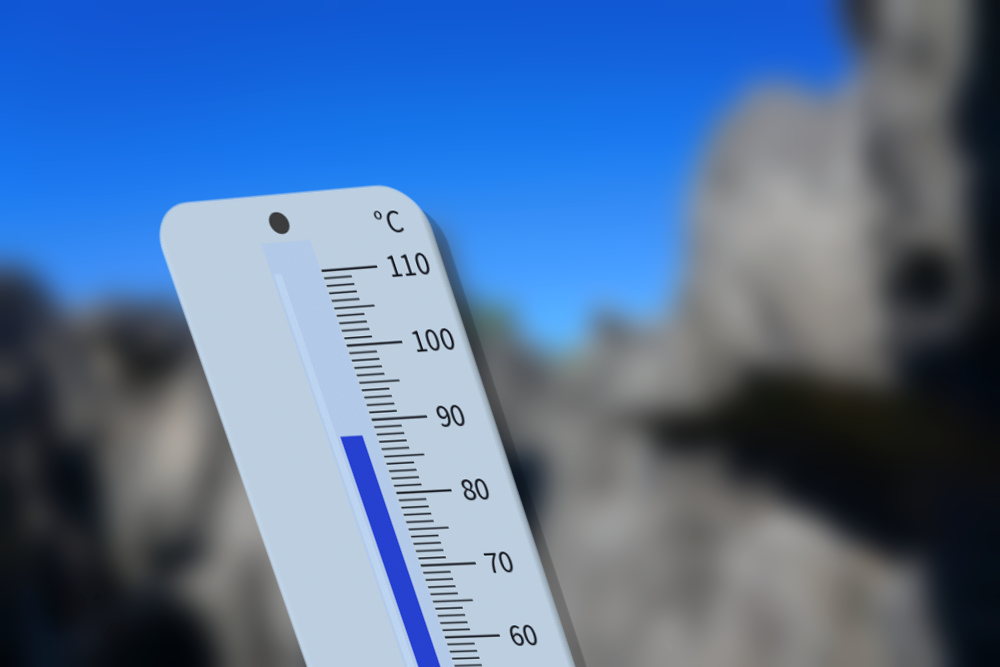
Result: 88 °C
